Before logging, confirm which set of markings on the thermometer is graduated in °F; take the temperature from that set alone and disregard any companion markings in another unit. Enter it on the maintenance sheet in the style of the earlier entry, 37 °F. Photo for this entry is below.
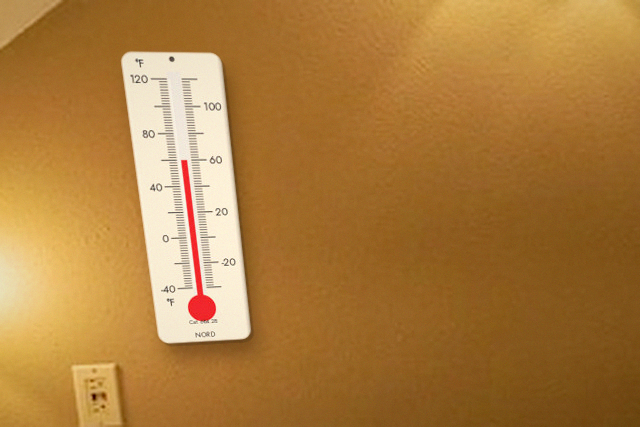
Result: 60 °F
